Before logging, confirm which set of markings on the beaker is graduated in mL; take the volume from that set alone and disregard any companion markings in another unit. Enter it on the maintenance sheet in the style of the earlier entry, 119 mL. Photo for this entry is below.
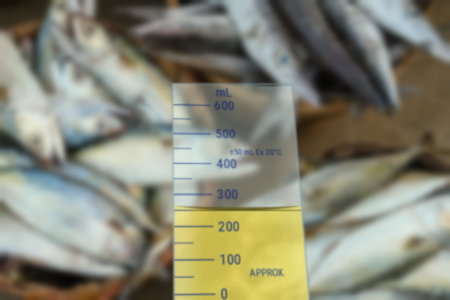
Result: 250 mL
